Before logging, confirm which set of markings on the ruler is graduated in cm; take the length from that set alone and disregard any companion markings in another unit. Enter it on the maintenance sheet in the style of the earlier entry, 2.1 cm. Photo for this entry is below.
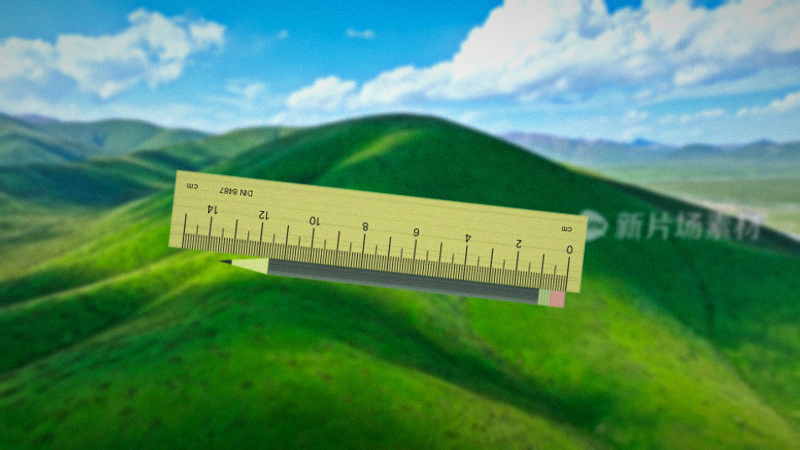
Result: 13.5 cm
